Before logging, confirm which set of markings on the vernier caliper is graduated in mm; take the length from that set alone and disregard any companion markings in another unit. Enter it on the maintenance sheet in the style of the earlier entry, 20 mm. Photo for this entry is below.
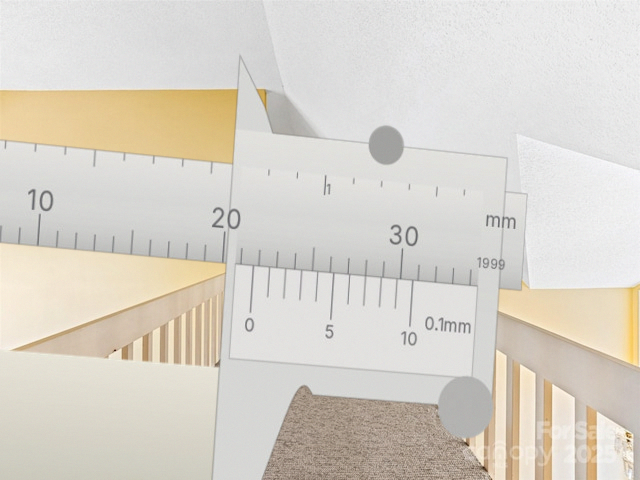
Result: 21.7 mm
